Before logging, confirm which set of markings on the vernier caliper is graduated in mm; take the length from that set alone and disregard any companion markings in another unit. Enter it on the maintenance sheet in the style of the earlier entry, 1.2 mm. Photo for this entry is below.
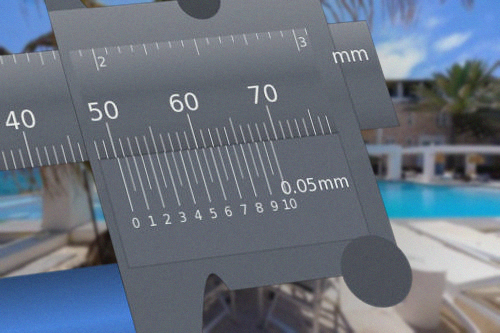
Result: 50.2 mm
